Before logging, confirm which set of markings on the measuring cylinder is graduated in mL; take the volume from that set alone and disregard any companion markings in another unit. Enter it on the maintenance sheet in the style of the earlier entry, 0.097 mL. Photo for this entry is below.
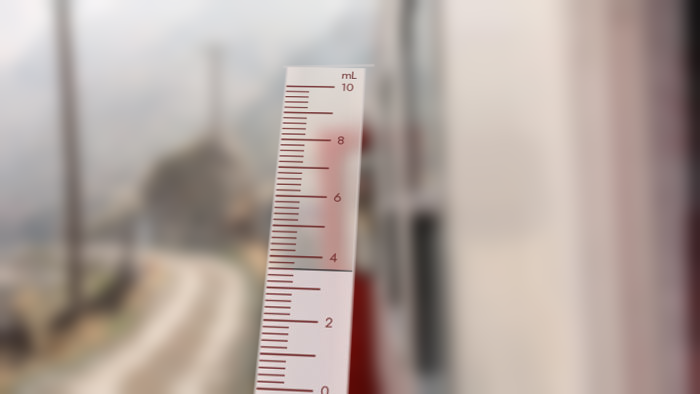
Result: 3.6 mL
